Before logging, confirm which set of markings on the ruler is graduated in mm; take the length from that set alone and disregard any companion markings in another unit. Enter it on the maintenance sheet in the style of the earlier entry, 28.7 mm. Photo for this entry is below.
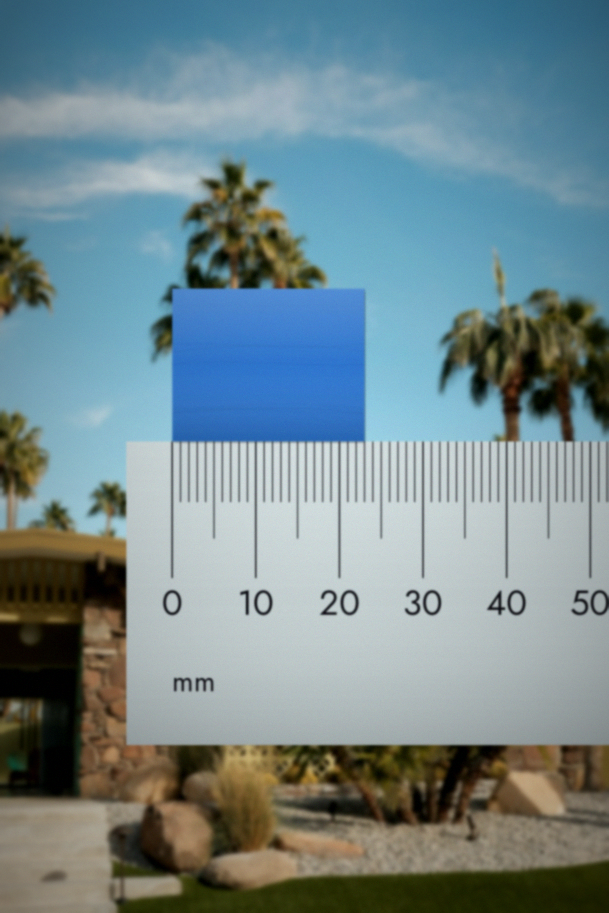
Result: 23 mm
